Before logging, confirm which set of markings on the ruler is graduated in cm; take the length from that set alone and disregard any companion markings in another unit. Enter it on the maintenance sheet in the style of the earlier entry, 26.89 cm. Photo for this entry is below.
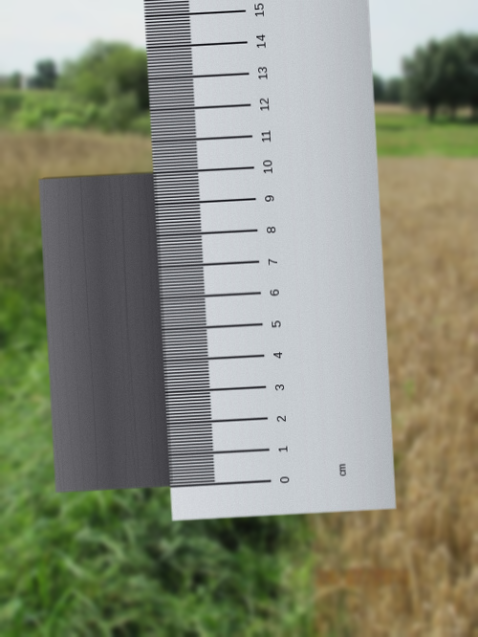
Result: 10 cm
